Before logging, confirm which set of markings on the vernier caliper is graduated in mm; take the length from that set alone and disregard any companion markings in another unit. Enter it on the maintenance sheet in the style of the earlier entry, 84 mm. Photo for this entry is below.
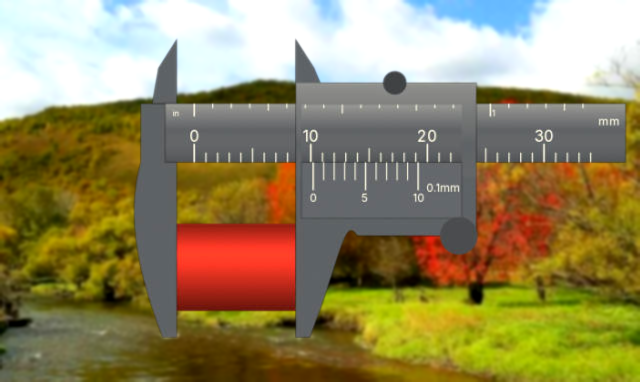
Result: 10.2 mm
